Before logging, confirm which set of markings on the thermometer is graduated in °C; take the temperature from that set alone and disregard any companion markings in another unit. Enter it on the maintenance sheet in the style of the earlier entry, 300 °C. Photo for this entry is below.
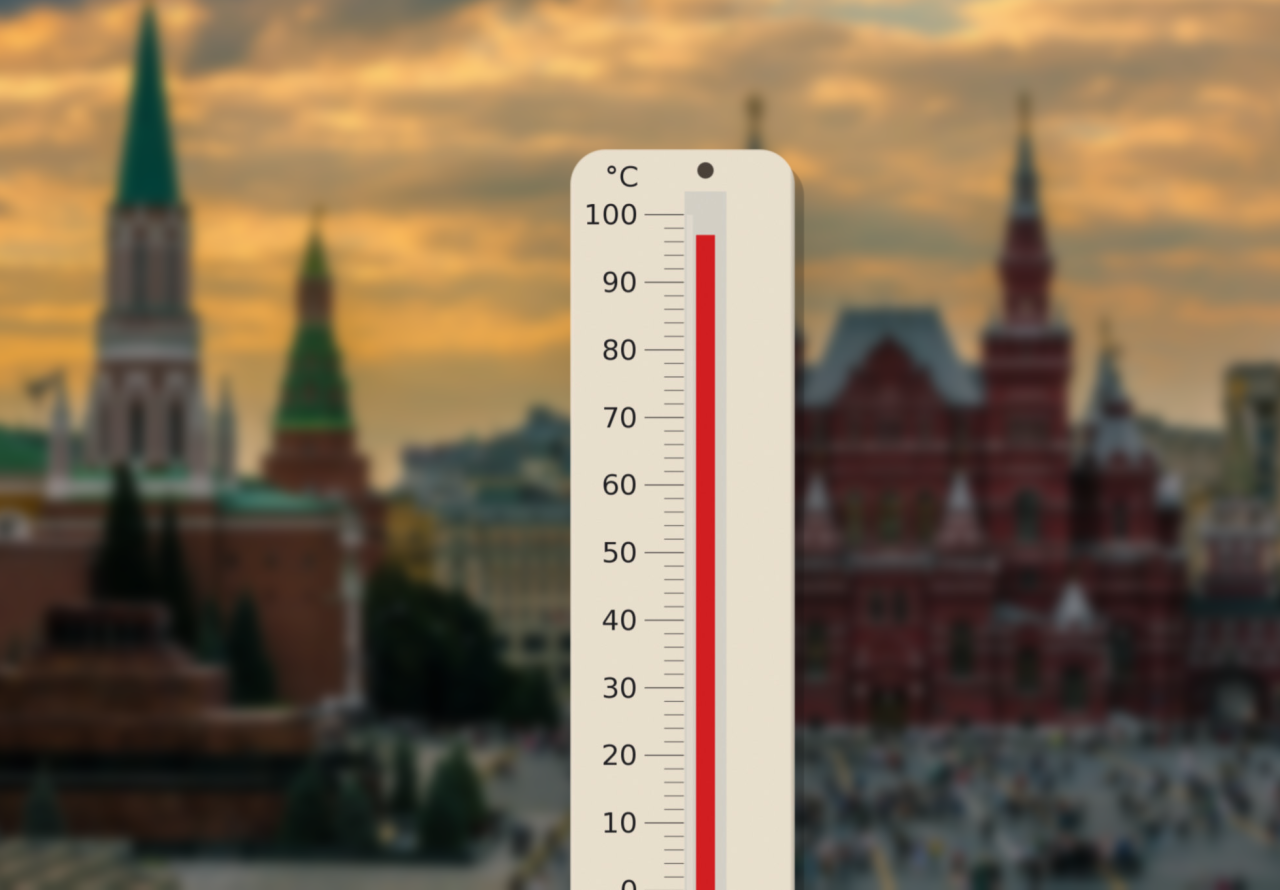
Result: 97 °C
